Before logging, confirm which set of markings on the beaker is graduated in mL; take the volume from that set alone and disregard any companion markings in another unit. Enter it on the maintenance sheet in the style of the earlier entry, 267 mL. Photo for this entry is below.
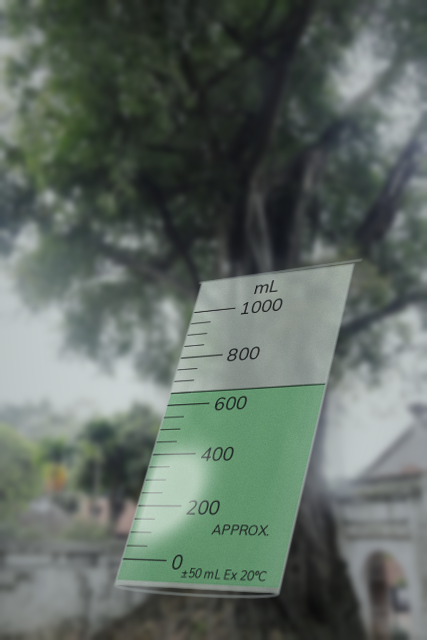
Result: 650 mL
